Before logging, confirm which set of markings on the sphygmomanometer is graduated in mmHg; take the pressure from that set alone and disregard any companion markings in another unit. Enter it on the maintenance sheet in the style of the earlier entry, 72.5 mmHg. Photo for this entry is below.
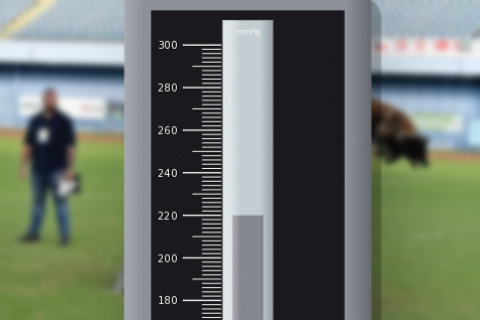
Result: 220 mmHg
